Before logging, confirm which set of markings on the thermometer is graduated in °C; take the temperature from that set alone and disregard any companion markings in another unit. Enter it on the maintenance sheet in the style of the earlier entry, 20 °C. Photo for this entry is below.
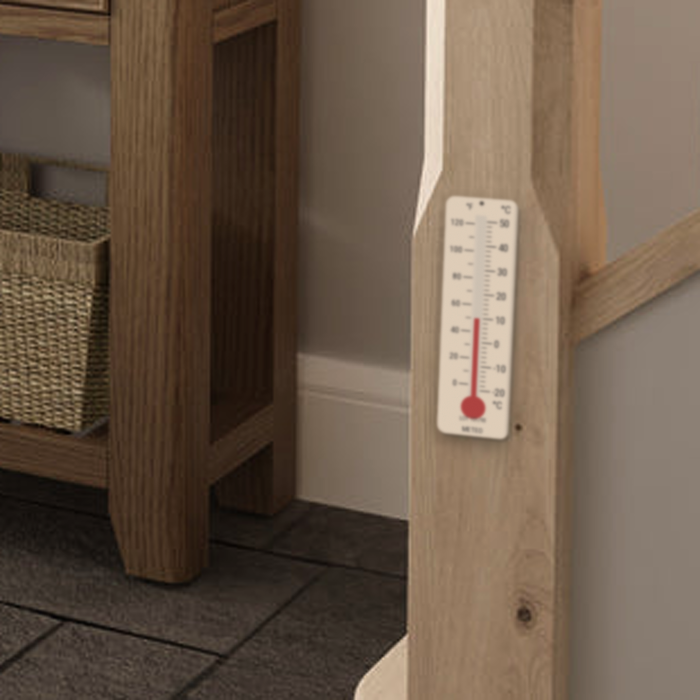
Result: 10 °C
